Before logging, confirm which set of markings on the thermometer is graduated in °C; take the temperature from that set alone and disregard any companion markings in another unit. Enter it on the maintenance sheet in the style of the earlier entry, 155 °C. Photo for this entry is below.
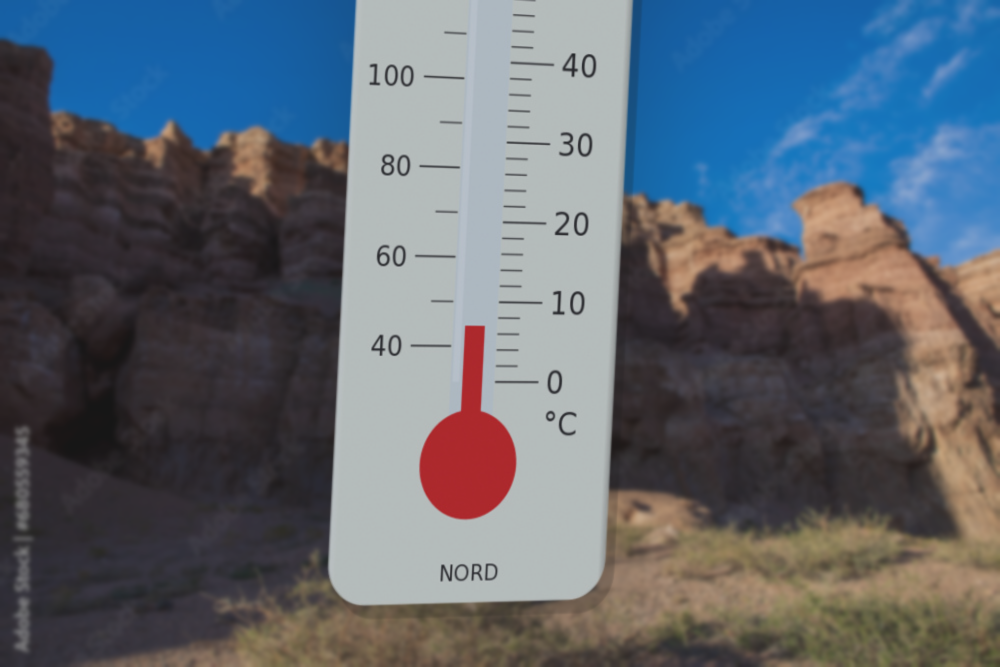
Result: 7 °C
